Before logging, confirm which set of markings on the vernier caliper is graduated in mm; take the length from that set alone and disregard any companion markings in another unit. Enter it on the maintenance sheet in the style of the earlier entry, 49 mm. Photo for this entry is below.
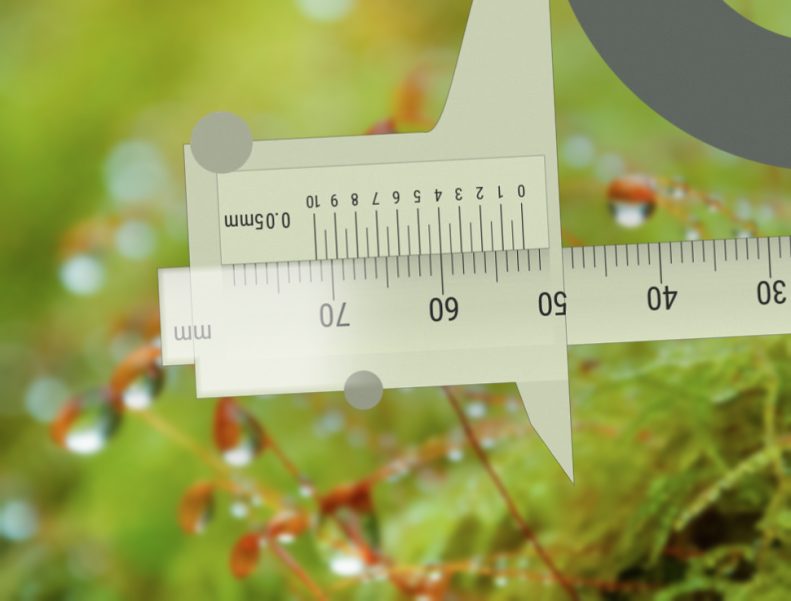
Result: 52.4 mm
